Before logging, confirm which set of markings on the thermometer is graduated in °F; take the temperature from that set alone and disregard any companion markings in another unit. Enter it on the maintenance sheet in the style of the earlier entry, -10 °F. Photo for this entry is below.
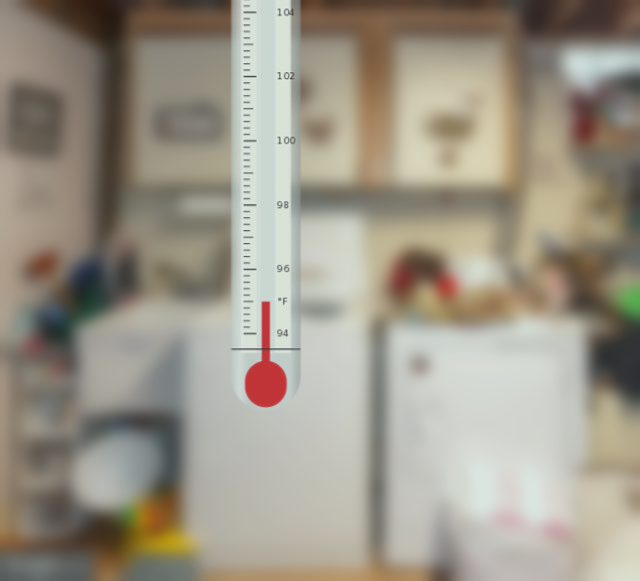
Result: 95 °F
